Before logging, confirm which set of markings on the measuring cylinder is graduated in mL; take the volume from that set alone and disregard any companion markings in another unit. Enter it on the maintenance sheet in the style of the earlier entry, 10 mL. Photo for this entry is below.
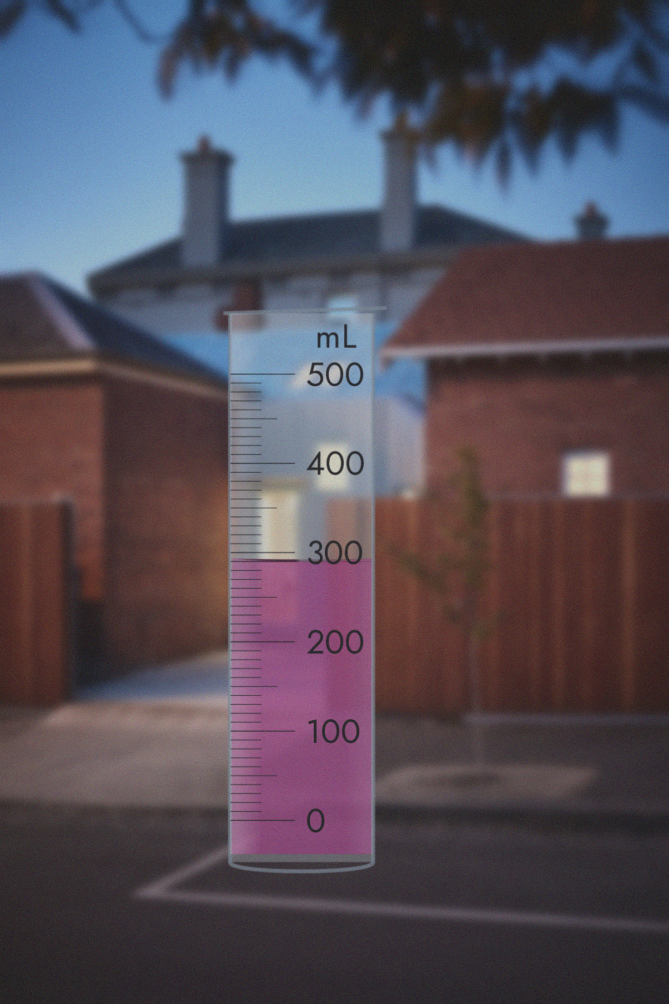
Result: 290 mL
